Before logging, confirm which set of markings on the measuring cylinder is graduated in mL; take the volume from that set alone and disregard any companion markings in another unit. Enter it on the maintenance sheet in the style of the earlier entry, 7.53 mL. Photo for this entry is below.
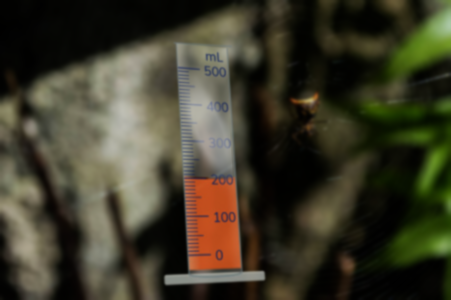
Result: 200 mL
